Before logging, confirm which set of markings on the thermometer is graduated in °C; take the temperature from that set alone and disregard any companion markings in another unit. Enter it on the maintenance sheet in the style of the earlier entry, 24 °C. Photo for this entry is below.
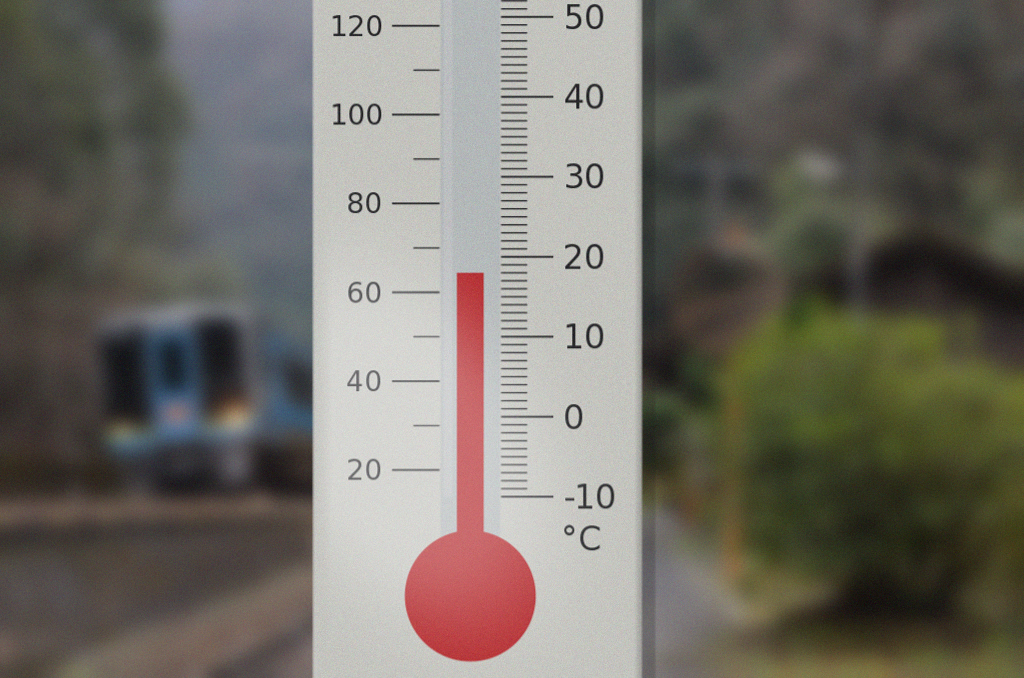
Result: 18 °C
